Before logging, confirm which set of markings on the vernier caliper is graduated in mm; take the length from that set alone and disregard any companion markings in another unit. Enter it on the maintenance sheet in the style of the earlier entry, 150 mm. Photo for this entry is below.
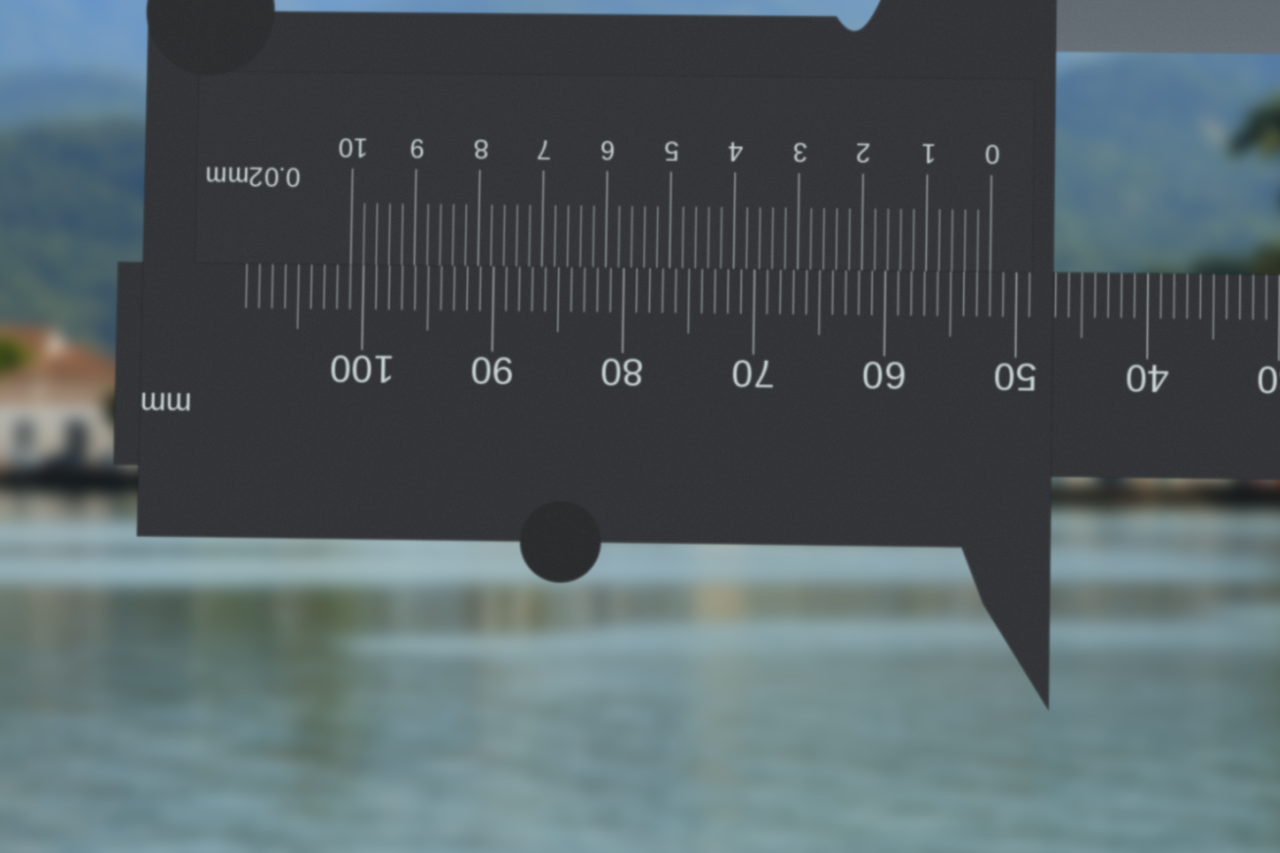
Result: 52.0 mm
